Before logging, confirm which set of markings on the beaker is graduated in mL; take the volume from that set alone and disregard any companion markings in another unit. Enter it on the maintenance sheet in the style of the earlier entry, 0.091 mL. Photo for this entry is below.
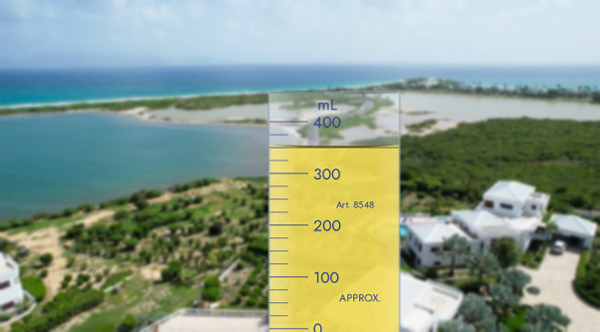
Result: 350 mL
